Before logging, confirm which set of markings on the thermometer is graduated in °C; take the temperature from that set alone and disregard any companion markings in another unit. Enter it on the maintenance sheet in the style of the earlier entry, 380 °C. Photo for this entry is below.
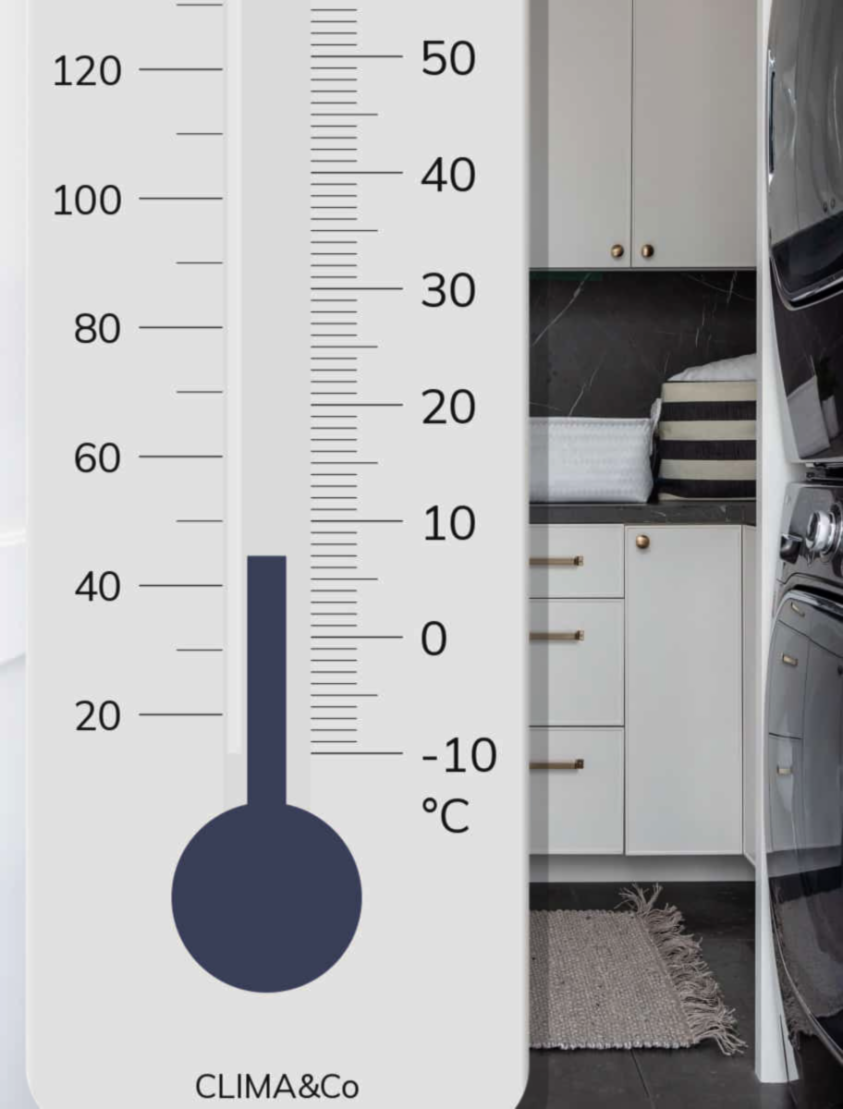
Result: 7 °C
